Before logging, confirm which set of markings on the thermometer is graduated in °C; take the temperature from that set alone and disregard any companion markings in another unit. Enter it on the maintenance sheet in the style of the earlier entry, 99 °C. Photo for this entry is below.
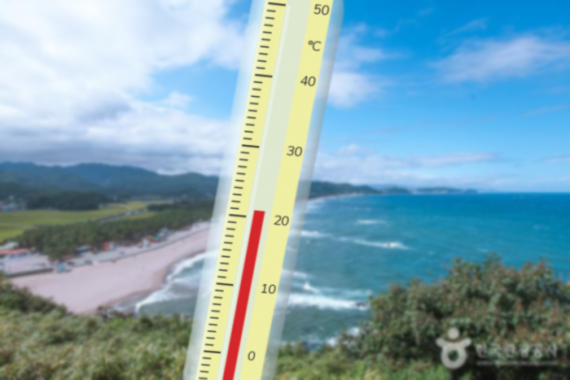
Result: 21 °C
